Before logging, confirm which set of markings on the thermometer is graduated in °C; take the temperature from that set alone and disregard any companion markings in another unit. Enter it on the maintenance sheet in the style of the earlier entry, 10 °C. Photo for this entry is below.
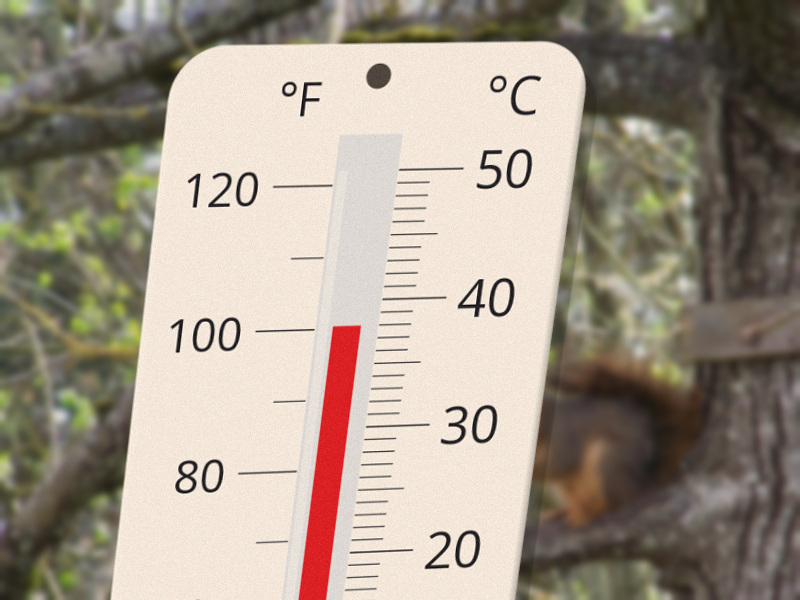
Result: 38 °C
